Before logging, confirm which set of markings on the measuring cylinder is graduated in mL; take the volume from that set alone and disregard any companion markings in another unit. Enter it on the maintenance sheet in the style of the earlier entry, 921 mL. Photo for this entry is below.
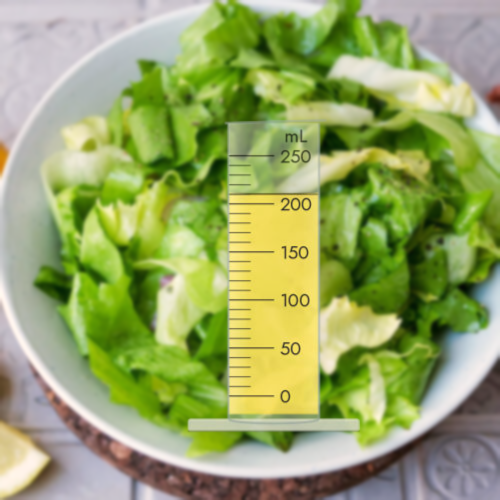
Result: 210 mL
